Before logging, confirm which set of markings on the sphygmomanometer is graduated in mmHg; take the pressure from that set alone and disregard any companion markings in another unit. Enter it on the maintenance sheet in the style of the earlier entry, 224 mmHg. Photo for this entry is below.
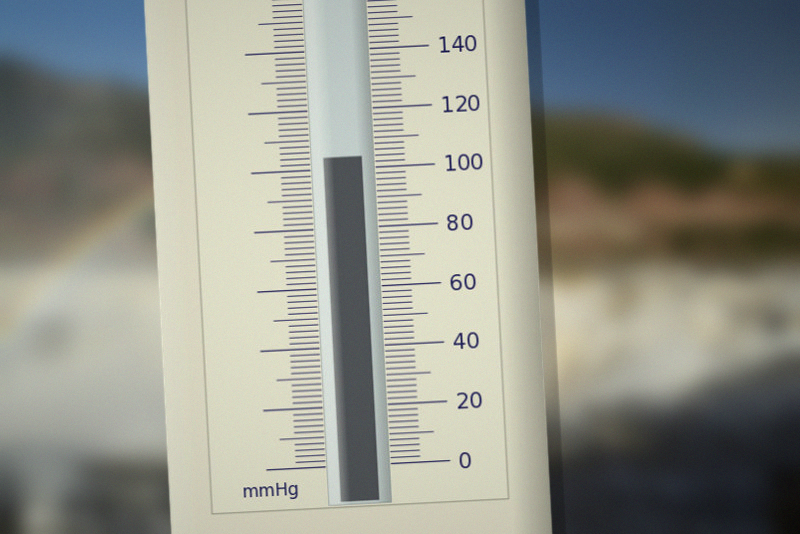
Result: 104 mmHg
